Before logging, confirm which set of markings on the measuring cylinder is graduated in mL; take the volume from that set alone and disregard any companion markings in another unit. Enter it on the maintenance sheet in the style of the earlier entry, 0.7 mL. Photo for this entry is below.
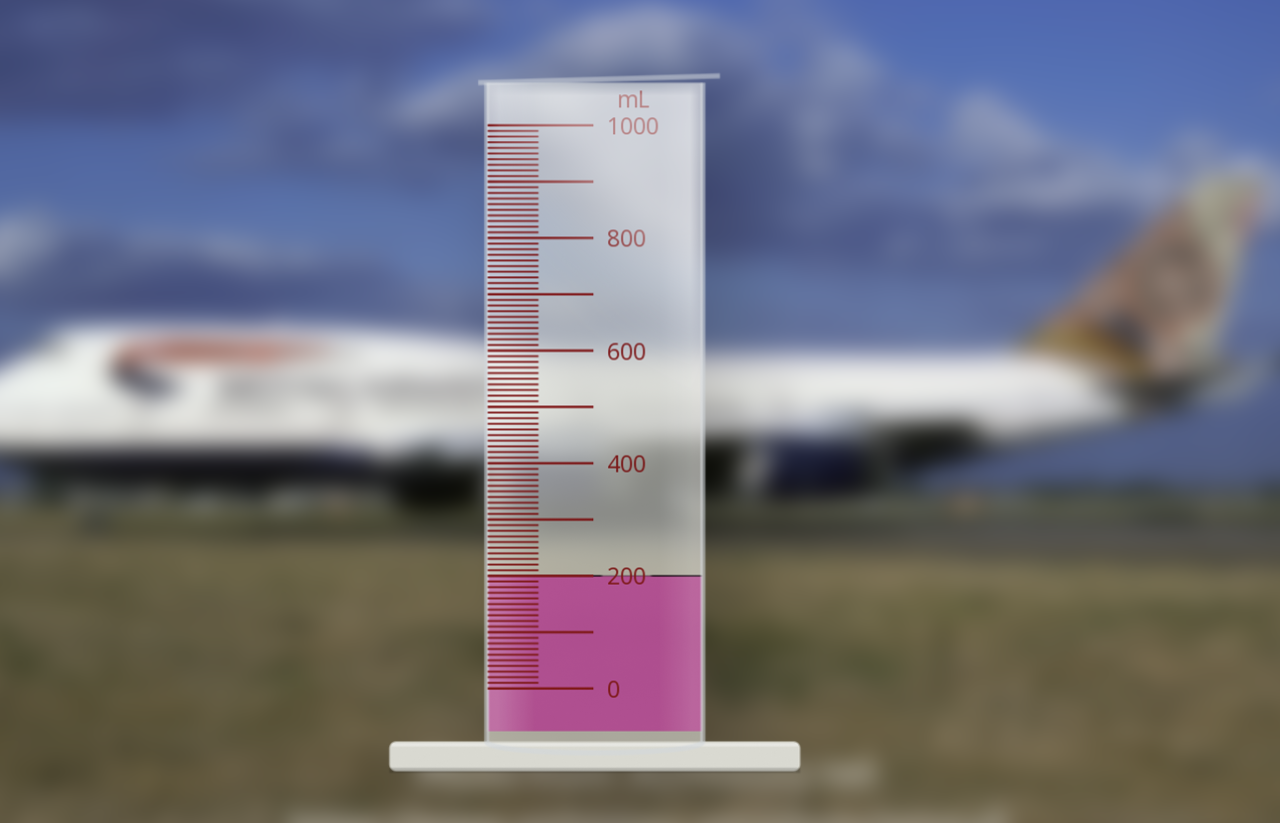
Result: 200 mL
